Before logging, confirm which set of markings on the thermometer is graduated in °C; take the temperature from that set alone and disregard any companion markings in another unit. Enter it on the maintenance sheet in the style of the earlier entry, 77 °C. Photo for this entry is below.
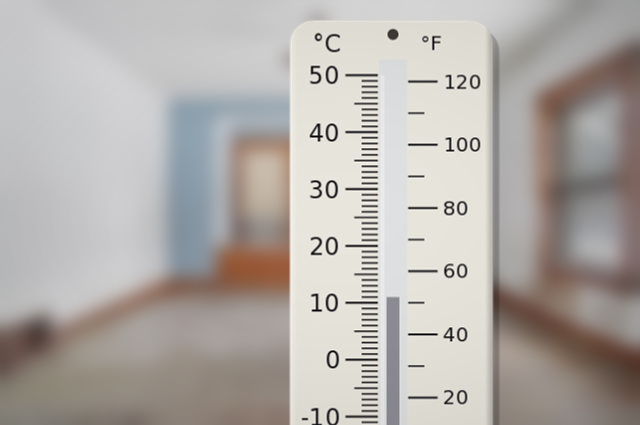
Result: 11 °C
